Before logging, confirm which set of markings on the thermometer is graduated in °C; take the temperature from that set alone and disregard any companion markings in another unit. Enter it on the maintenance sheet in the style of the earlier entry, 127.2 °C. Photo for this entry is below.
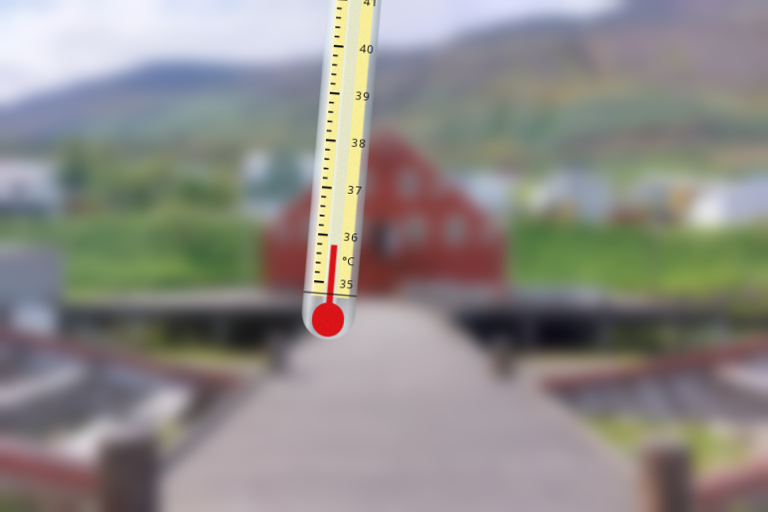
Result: 35.8 °C
